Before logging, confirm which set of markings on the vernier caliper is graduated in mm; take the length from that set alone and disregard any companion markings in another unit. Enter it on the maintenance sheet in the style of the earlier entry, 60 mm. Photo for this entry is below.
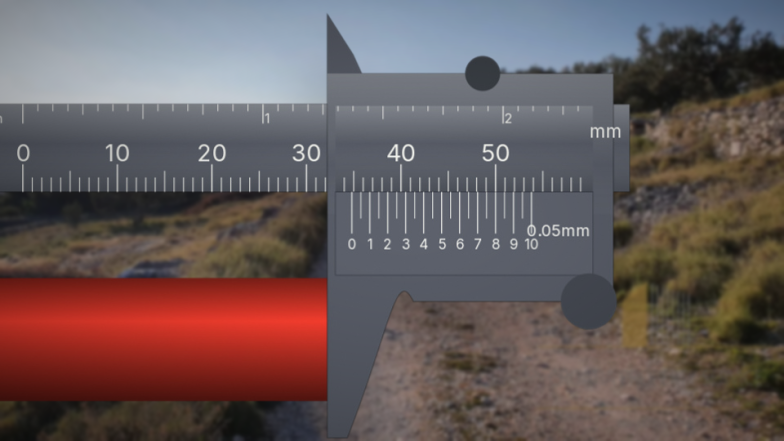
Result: 34.8 mm
